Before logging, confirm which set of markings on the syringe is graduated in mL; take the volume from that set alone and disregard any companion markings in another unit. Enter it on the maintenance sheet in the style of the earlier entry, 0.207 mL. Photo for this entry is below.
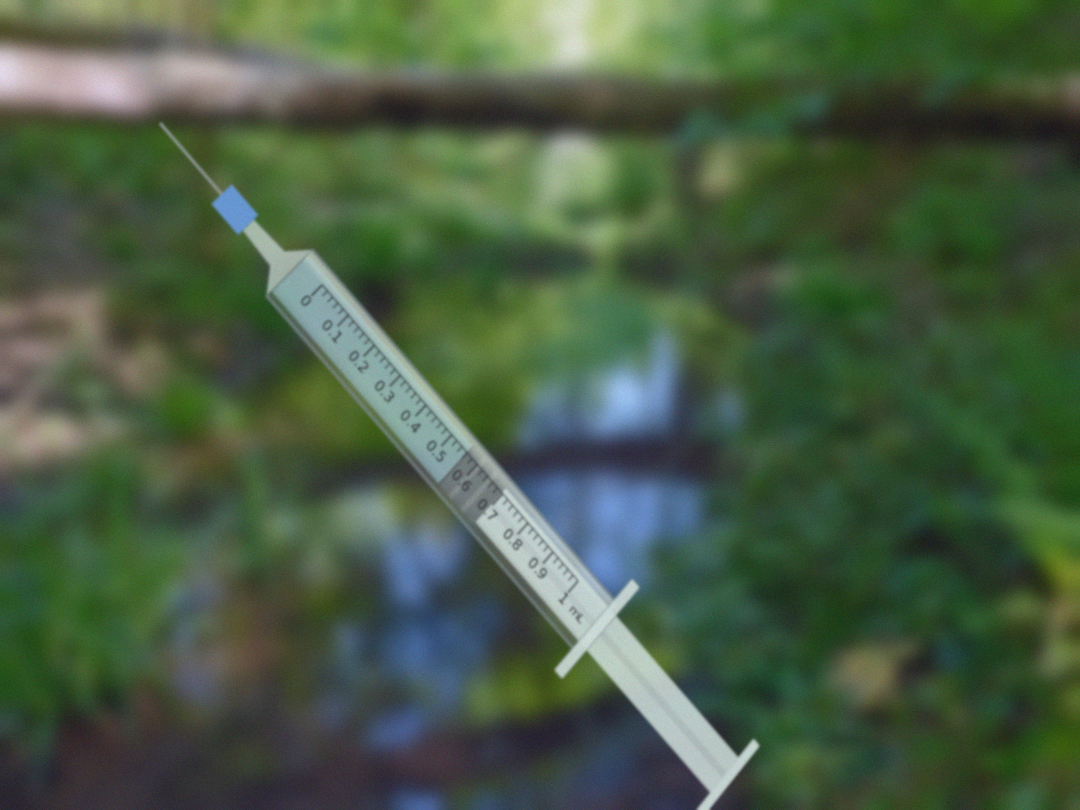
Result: 0.56 mL
